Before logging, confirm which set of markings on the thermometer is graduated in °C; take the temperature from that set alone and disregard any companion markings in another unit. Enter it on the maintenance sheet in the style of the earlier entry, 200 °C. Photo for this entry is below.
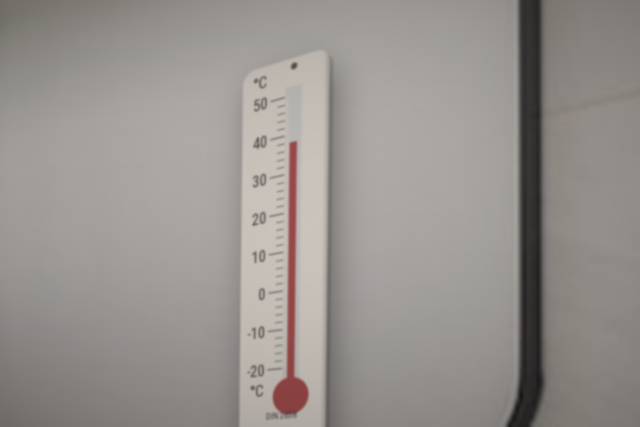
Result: 38 °C
